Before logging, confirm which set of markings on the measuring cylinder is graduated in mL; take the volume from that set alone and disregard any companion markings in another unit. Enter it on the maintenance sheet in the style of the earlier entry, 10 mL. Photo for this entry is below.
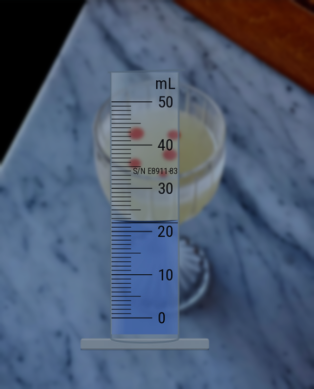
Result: 22 mL
